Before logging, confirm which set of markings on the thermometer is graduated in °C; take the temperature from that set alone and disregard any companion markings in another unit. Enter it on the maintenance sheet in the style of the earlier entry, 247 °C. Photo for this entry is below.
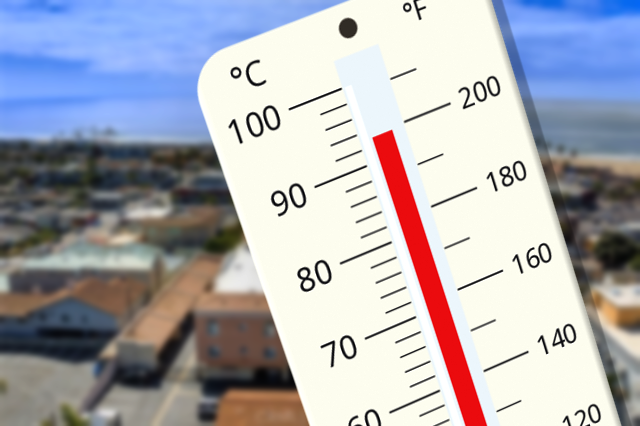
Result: 93 °C
